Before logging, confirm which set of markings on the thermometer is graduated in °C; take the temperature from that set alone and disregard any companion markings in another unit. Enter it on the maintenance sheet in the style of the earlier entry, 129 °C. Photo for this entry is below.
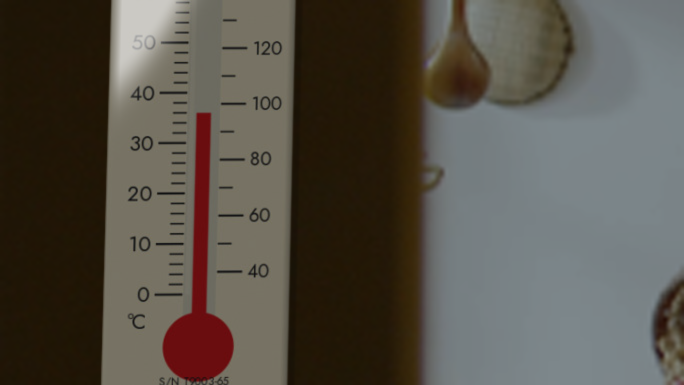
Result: 36 °C
